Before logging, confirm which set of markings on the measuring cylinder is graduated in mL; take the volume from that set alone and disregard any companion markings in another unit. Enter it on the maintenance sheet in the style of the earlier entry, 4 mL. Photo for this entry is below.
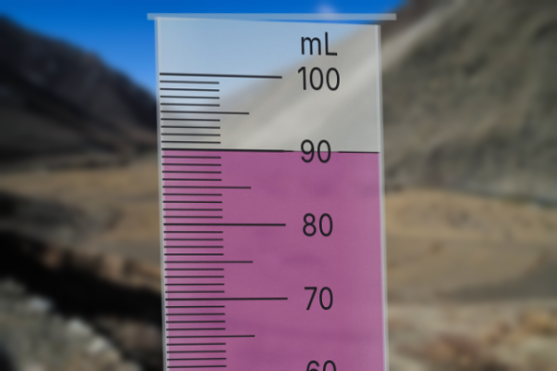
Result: 90 mL
